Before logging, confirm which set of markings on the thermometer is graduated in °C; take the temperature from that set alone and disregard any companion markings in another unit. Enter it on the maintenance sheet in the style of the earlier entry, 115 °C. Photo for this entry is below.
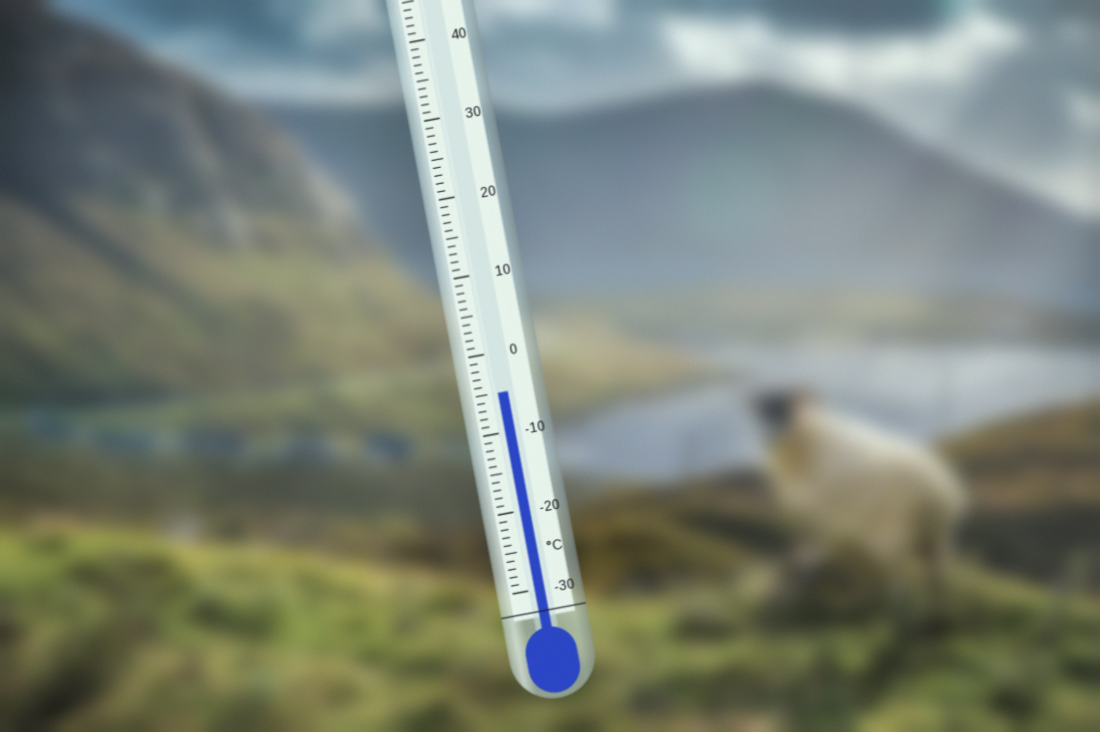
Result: -5 °C
